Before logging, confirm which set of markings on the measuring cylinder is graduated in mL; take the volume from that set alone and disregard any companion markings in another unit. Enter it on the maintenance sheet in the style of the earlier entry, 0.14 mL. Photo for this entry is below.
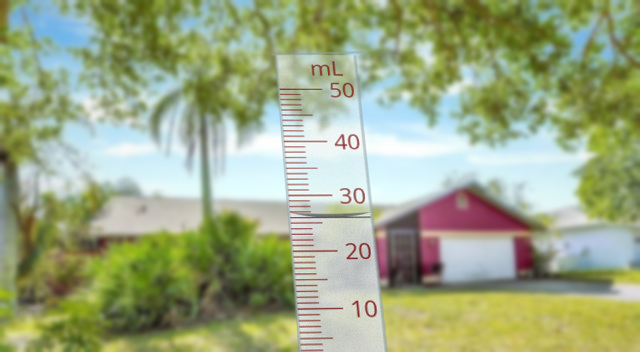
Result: 26 mL
